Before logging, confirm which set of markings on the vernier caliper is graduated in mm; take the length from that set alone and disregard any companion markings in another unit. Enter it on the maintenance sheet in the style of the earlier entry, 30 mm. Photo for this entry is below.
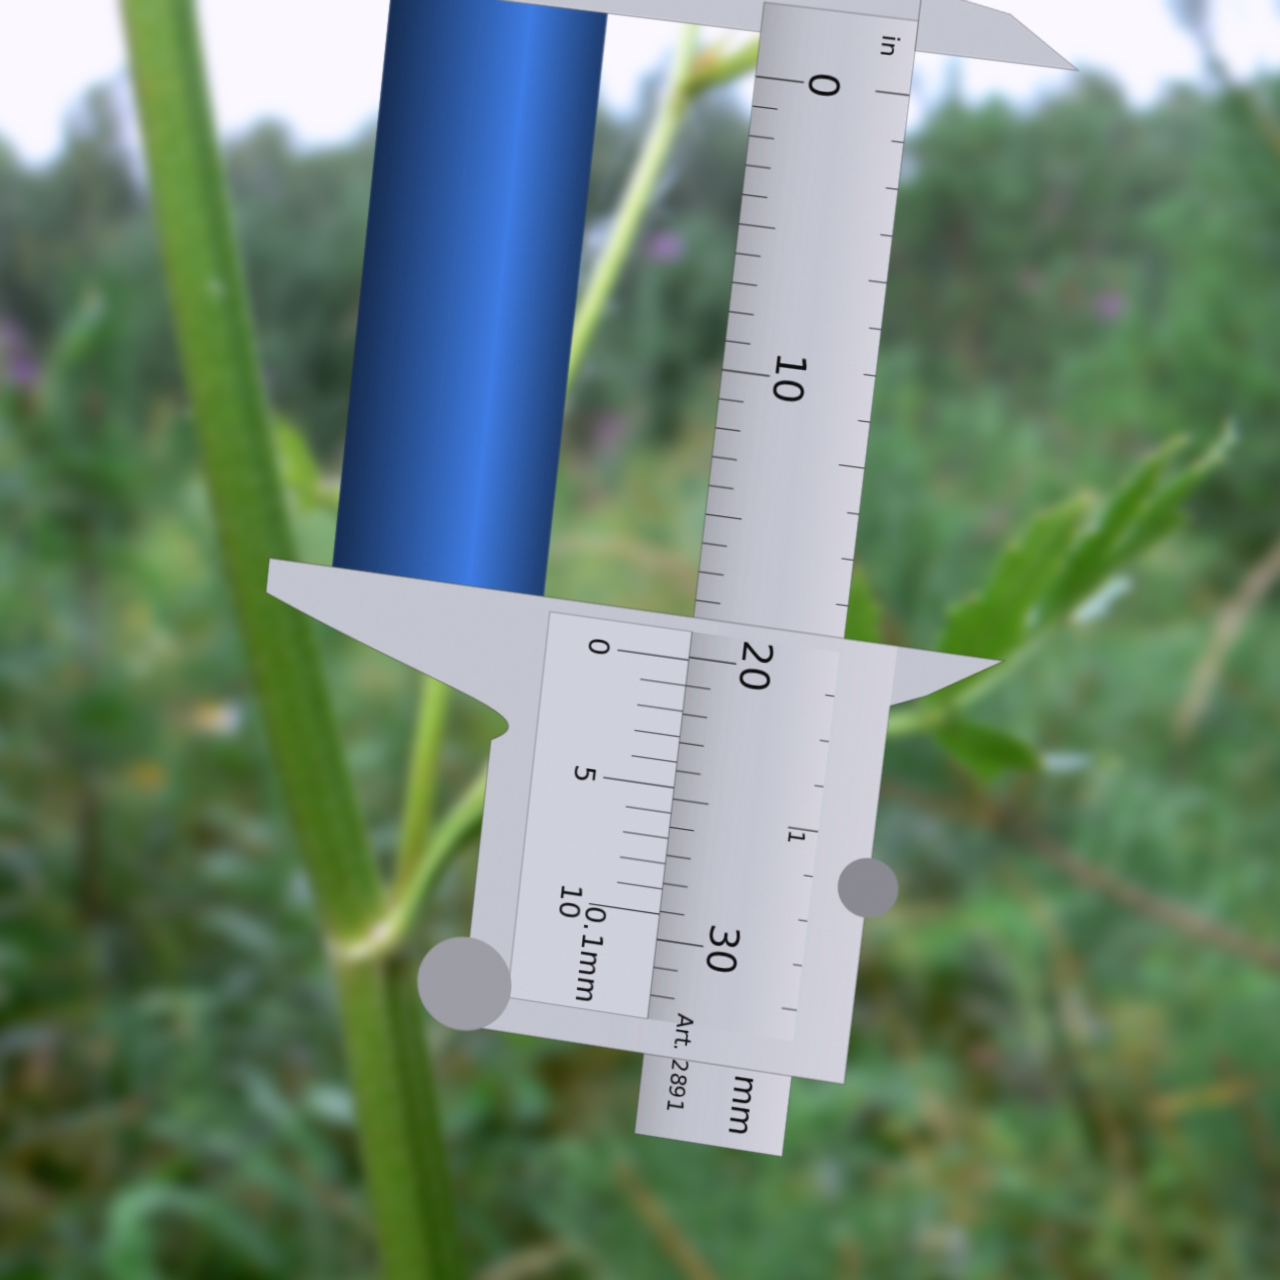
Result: 20.1 mm
